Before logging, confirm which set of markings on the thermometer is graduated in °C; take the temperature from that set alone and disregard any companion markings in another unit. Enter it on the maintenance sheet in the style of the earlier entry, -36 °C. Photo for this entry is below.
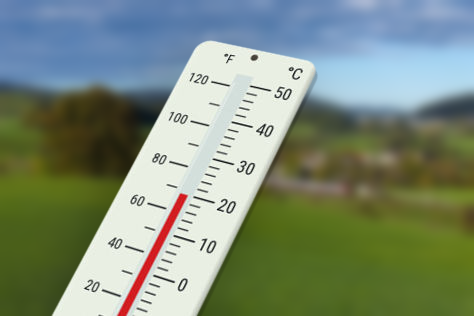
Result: 20 °C
